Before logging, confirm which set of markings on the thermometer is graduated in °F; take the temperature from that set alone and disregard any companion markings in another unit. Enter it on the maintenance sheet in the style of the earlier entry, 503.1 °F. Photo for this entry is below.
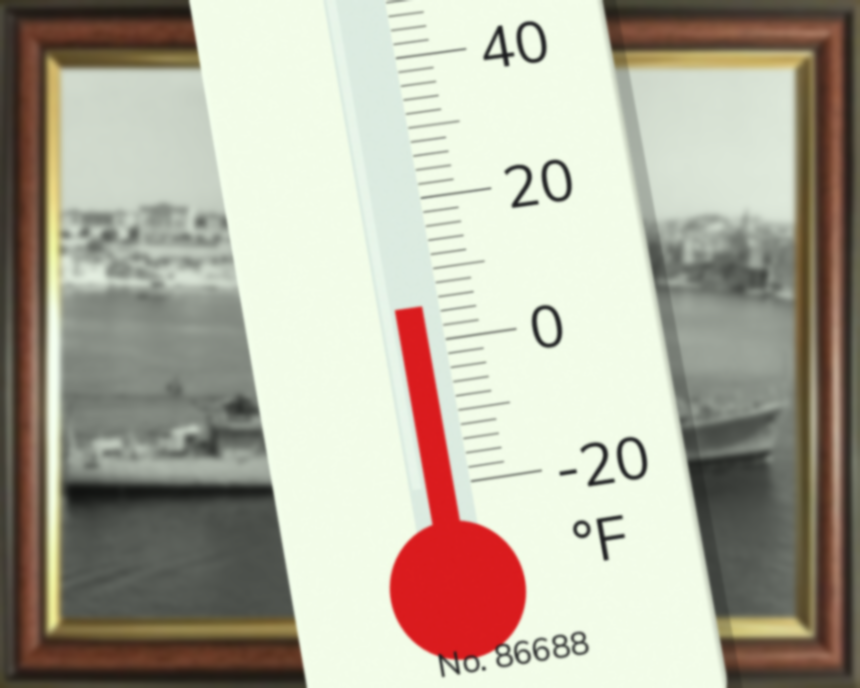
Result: 5 °F
